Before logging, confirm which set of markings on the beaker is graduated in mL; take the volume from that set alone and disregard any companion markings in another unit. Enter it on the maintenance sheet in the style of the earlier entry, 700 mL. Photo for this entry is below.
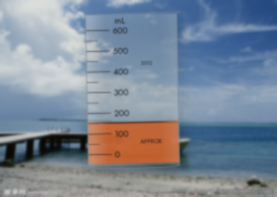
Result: 150 mL
